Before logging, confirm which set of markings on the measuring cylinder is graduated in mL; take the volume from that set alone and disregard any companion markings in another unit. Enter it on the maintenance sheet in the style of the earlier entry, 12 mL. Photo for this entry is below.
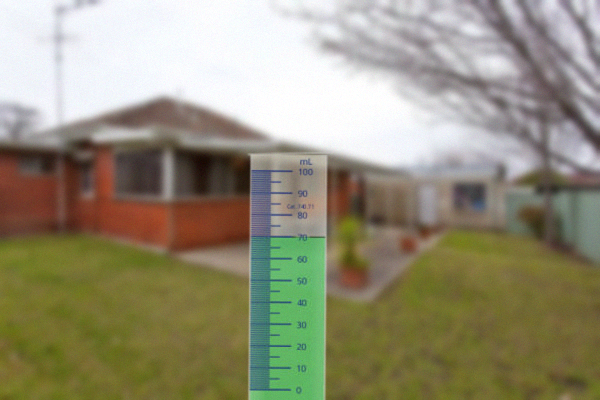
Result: 70 mL
